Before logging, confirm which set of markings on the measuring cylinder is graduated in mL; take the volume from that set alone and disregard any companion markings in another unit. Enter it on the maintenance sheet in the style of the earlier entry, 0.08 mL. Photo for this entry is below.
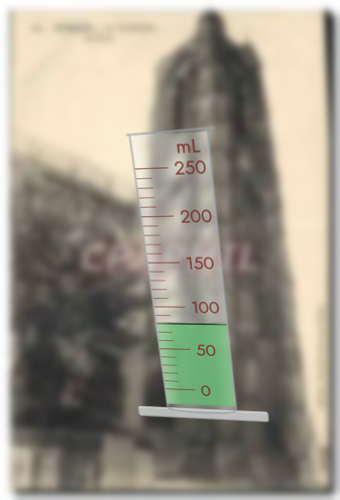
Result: 80 mL
